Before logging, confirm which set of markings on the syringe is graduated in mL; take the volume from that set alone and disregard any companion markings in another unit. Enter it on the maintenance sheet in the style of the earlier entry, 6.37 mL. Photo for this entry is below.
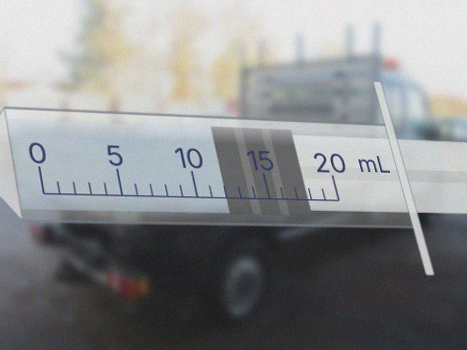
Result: 12 mL
